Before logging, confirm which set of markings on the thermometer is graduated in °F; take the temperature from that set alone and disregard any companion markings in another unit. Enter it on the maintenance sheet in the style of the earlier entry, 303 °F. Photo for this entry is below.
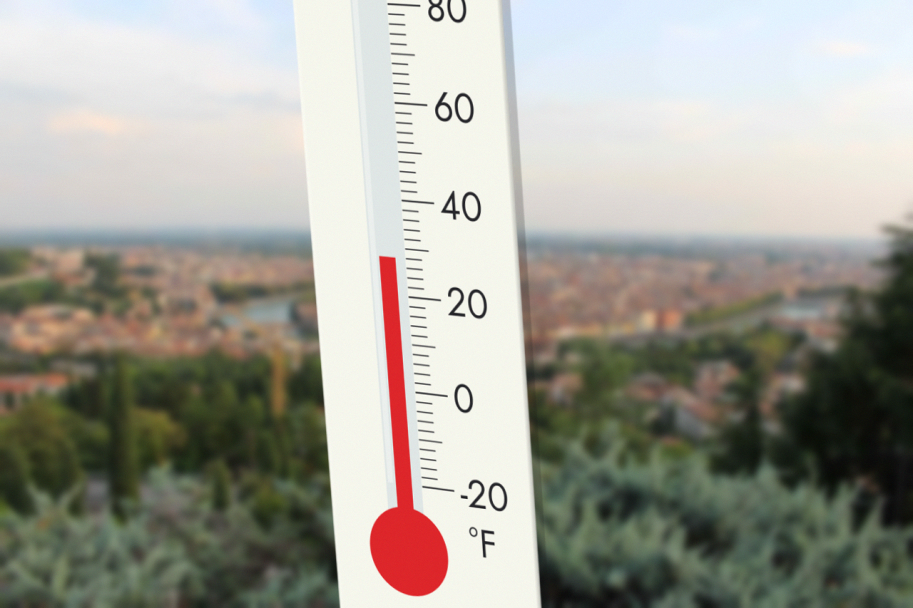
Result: 28 °F
